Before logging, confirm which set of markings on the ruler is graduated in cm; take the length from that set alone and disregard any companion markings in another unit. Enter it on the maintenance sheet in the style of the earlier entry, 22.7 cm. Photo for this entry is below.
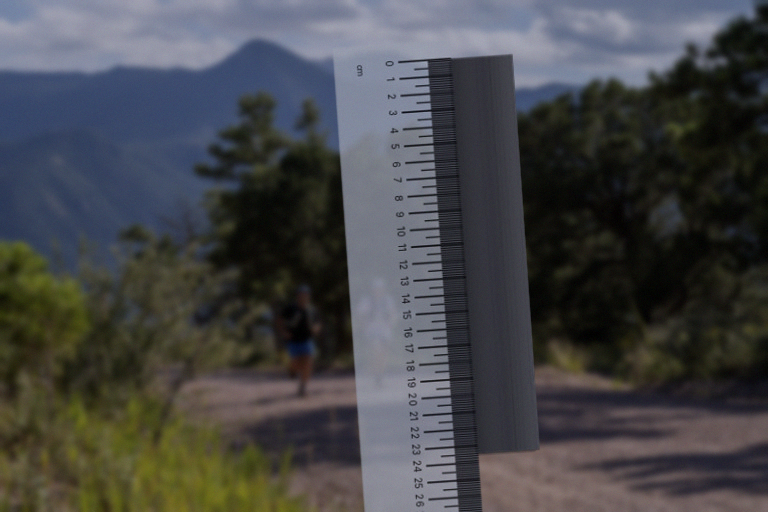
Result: 23.5 cm
